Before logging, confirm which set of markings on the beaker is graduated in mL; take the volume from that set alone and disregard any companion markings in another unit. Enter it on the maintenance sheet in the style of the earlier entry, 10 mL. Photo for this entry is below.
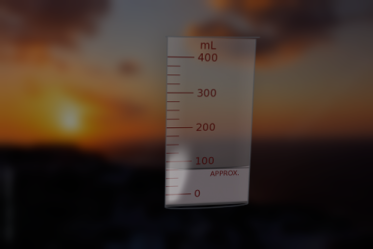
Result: 75 mL
